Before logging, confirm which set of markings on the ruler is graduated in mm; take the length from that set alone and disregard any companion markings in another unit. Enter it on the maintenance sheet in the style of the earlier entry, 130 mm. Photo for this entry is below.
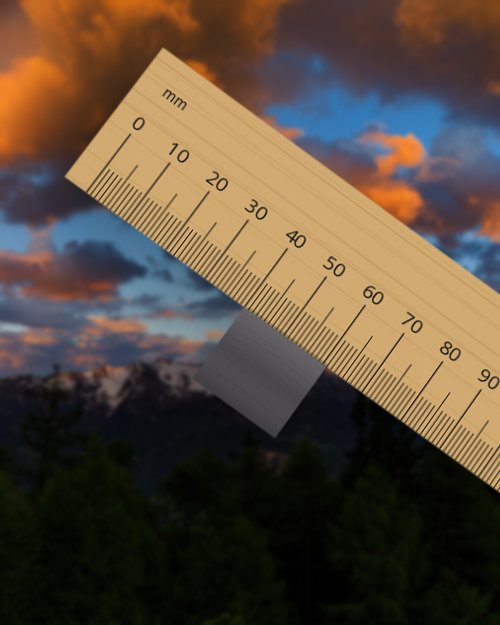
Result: 21 mm
